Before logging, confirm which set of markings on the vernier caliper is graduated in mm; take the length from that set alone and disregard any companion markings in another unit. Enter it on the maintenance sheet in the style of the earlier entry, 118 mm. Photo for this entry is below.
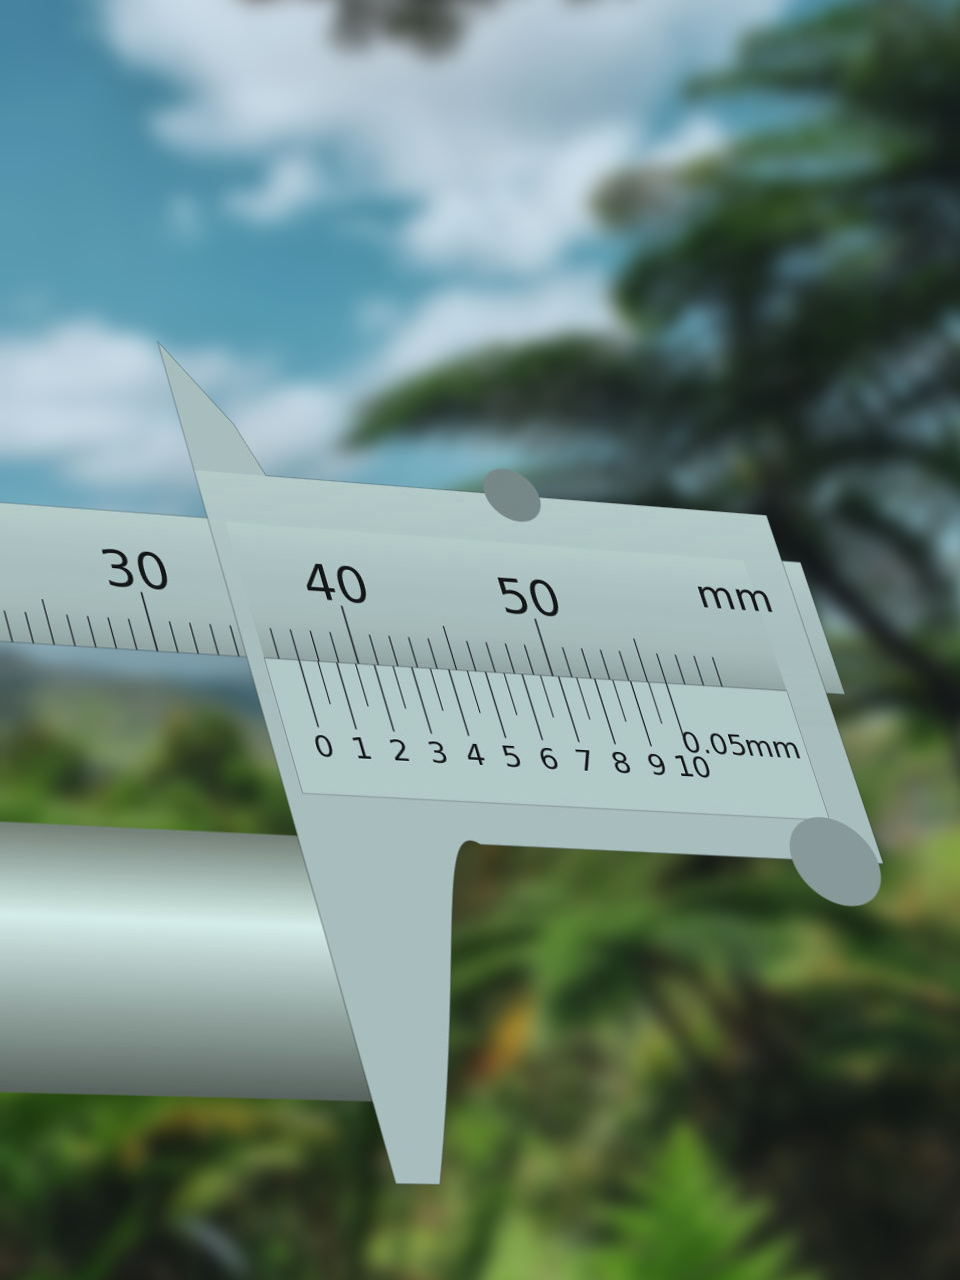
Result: 37.0 mm
